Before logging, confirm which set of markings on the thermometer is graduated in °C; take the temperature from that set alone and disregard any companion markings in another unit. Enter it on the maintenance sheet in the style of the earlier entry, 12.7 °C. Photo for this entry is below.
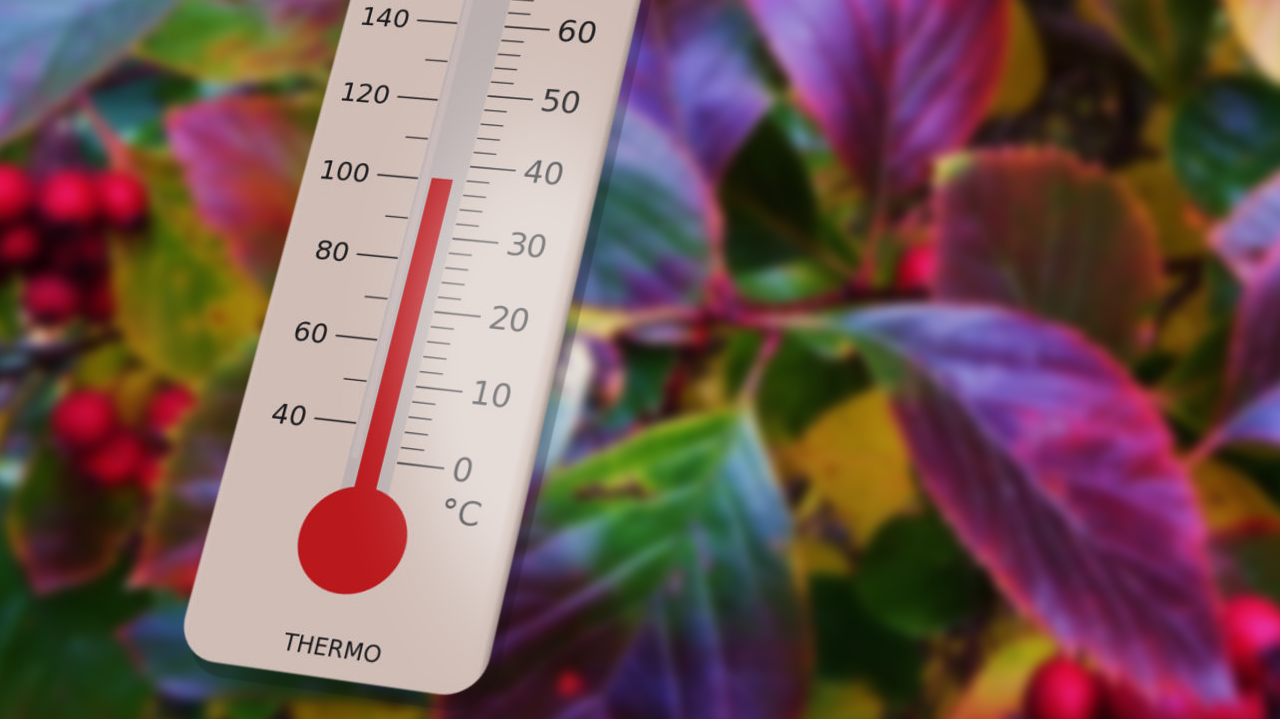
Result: 38 °C
